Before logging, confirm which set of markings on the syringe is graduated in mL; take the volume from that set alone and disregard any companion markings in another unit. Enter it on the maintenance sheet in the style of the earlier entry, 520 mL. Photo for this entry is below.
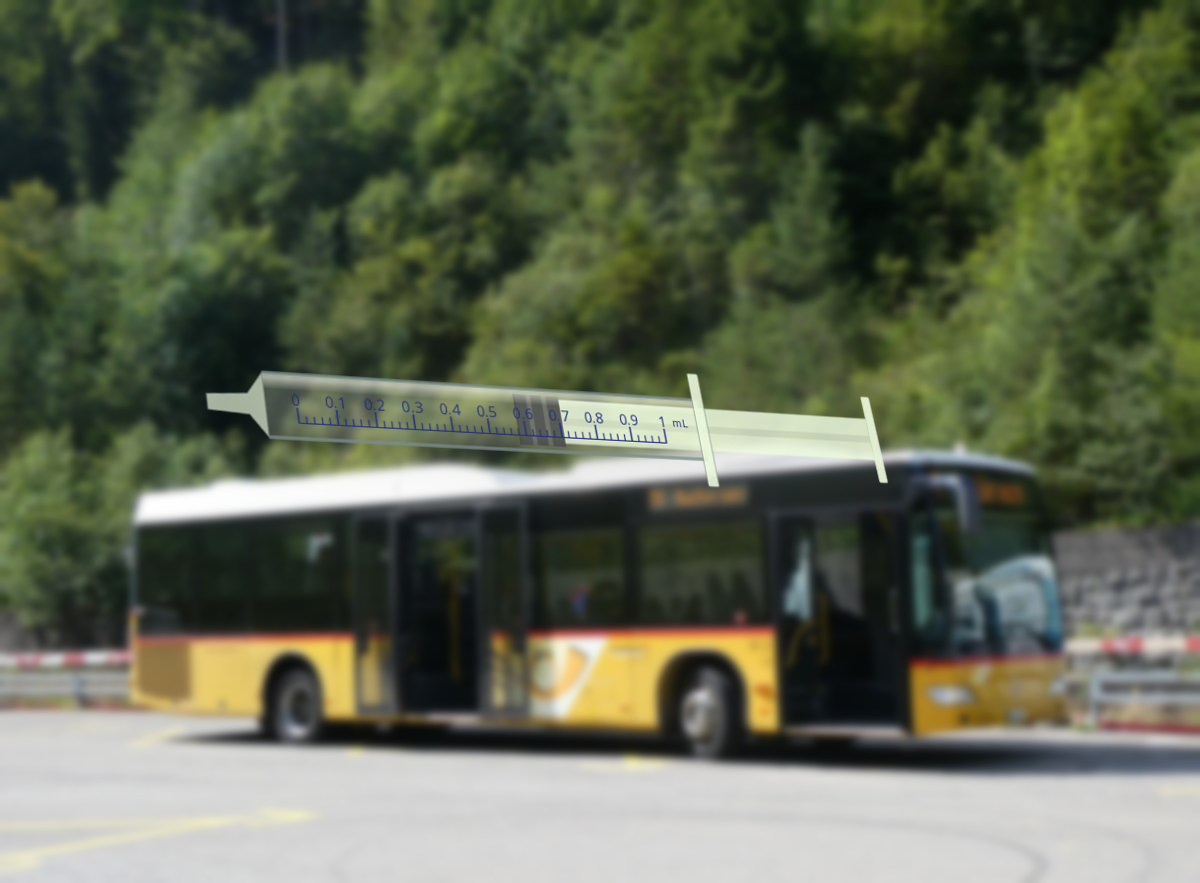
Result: 0.58 mL
